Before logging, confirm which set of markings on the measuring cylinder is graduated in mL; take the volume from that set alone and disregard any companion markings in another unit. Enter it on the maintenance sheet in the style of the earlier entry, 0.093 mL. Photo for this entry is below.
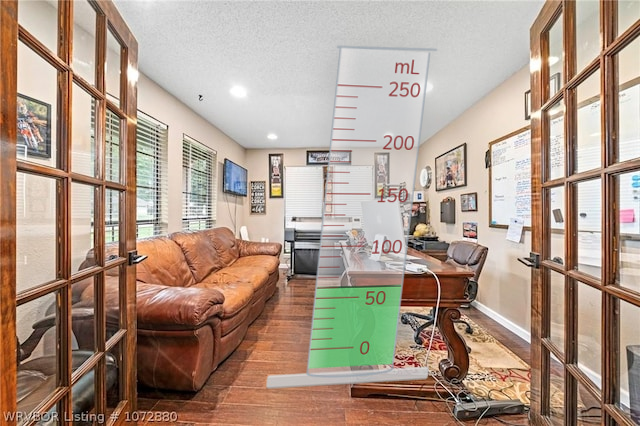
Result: 60 mL
